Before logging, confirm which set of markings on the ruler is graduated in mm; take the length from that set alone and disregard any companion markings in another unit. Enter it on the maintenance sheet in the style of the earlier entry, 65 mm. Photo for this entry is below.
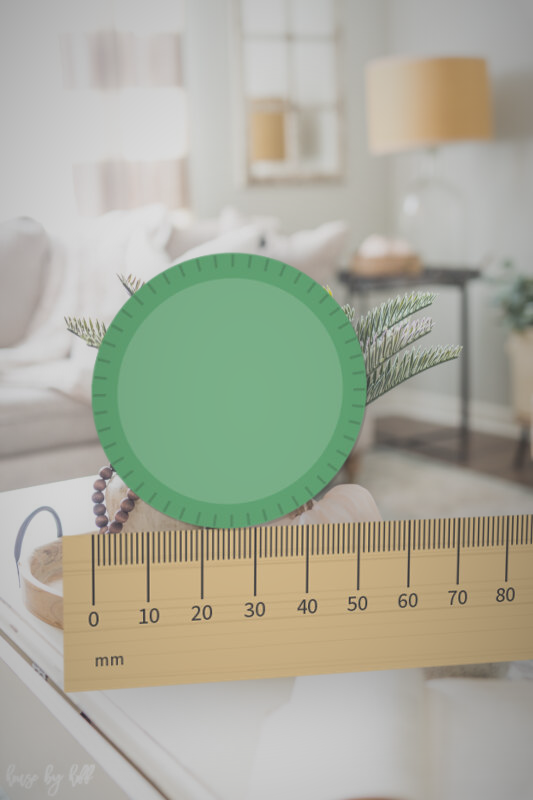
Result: 51 mm
